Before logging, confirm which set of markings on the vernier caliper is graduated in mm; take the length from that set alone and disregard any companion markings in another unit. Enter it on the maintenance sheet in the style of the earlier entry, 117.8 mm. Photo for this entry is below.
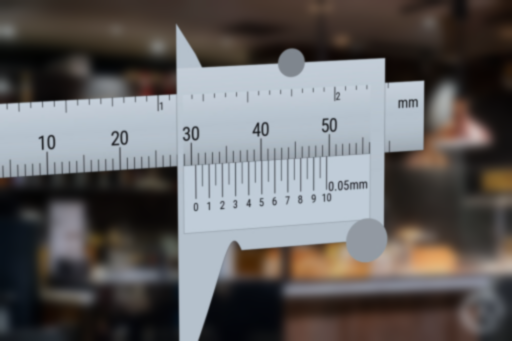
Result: 30.6 mm
